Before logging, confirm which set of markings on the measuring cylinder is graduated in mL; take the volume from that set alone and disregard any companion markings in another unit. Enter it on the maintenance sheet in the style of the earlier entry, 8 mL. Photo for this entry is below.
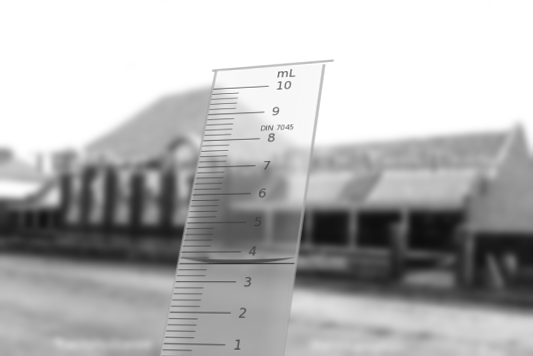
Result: 3.6 mL
